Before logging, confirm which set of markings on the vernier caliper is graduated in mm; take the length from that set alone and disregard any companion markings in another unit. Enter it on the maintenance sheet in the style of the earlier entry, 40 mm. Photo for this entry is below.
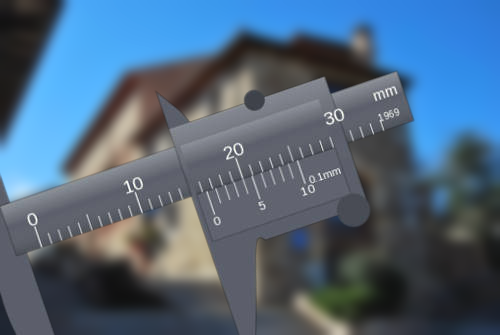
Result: 16.4 mm
